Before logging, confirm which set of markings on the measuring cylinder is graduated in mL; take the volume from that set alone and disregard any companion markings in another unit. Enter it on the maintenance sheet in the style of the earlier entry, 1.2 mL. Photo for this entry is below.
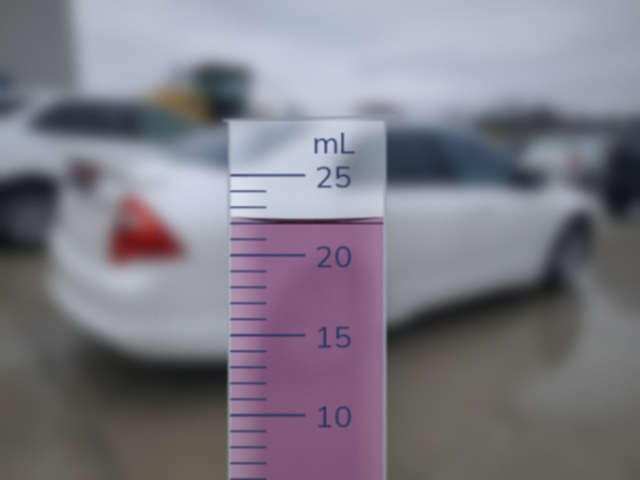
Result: 22 mL
